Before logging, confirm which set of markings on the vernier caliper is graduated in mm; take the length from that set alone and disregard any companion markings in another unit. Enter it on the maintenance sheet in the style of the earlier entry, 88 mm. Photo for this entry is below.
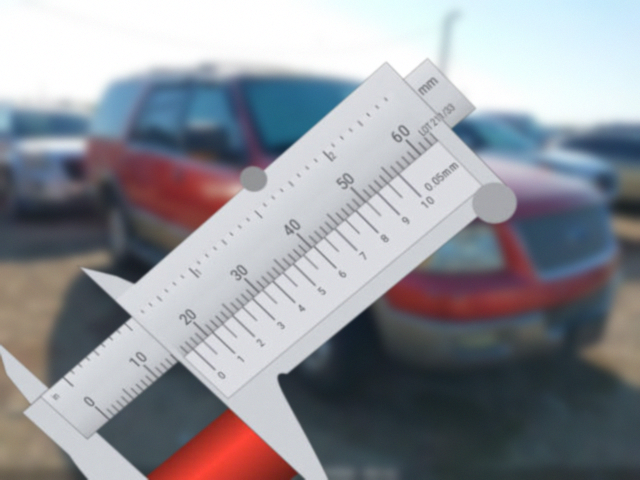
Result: 17.0 mm
